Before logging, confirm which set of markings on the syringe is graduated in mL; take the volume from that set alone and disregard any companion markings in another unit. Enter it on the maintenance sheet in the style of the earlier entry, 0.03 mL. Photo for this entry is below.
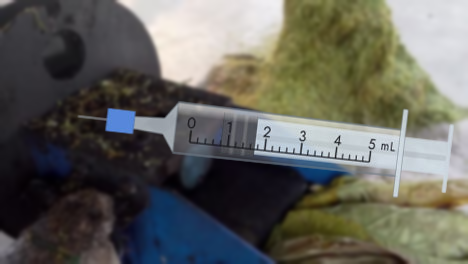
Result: 0.8 mL
